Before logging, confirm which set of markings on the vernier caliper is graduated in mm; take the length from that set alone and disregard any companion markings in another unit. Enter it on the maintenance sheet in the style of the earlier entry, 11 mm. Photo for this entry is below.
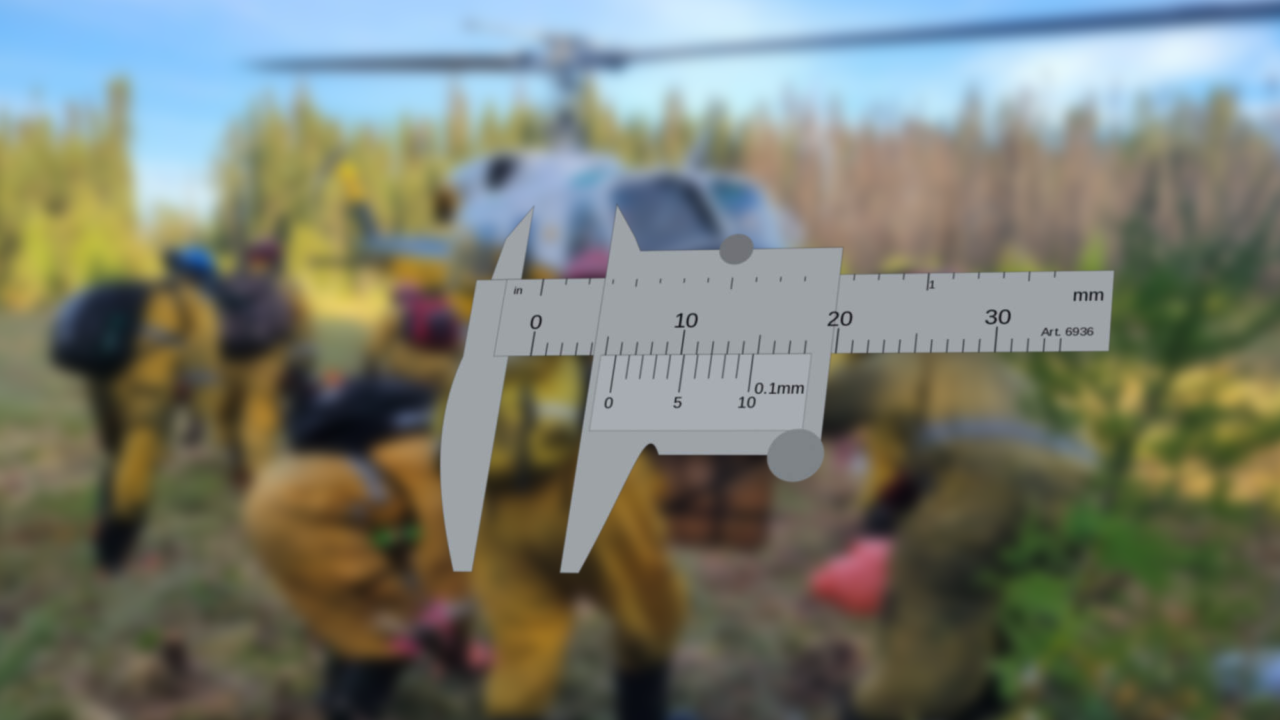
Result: 5.7 mm
